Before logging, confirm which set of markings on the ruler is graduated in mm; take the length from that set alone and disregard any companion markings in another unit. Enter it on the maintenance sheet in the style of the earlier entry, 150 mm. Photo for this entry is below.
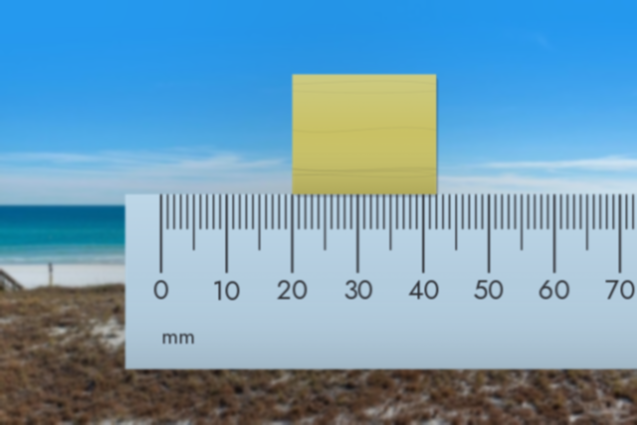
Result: 22 mm
